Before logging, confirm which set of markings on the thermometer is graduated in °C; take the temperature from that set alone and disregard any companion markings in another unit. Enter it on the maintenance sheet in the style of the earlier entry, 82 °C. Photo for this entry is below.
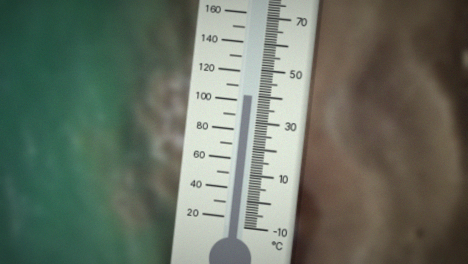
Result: 40 °C
